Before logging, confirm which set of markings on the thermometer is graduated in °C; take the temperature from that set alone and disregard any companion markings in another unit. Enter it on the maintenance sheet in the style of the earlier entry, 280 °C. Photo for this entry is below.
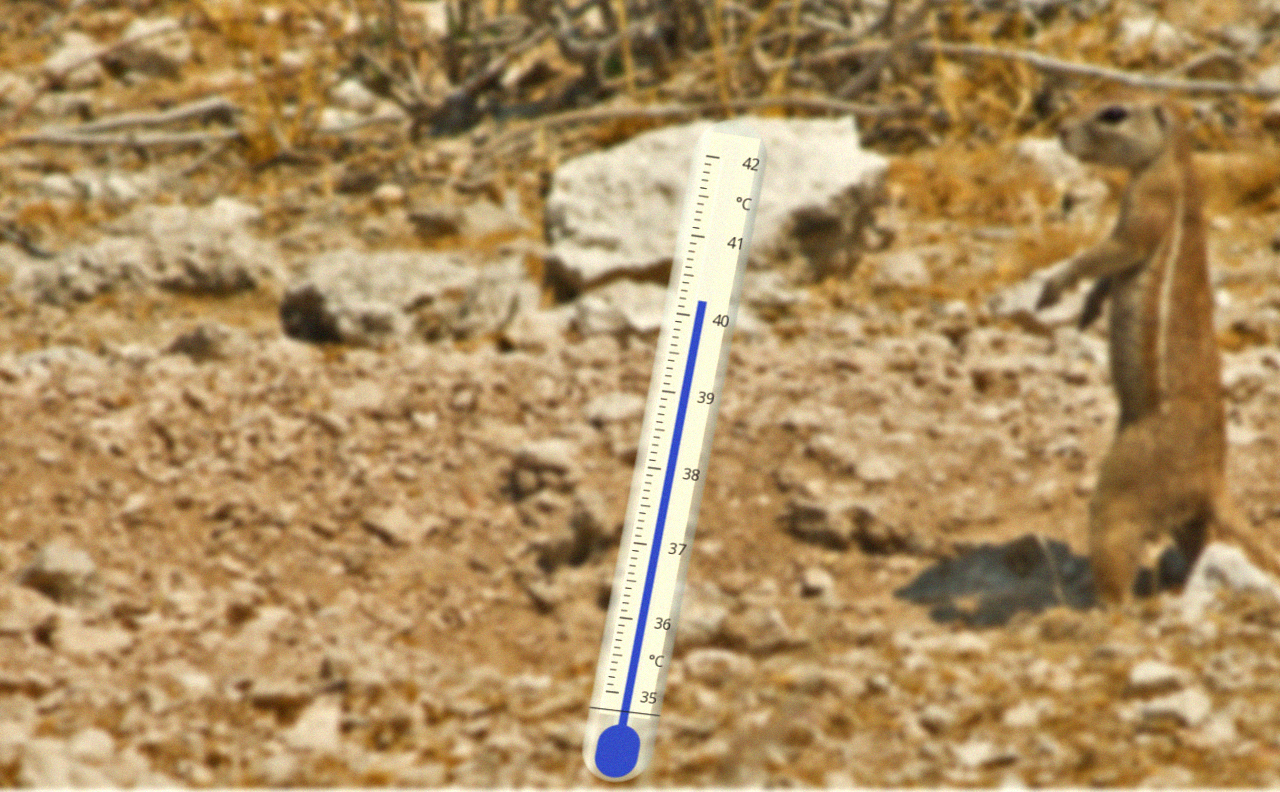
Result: 40.2 °C
